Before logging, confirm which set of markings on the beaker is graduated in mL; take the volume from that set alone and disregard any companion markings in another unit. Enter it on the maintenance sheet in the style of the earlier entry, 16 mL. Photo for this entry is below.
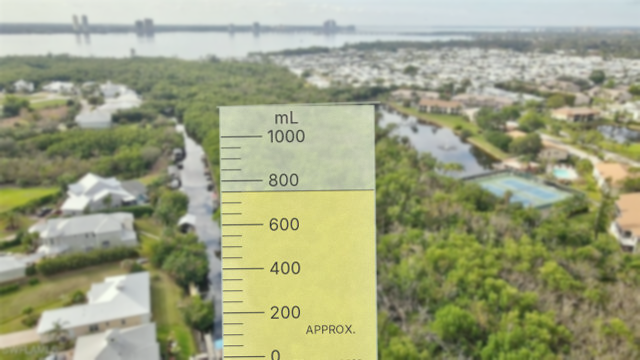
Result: 750 mL
